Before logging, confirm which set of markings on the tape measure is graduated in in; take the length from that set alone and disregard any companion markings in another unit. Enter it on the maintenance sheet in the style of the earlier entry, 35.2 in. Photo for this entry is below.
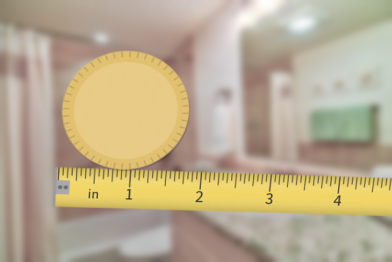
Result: 1.75 in
